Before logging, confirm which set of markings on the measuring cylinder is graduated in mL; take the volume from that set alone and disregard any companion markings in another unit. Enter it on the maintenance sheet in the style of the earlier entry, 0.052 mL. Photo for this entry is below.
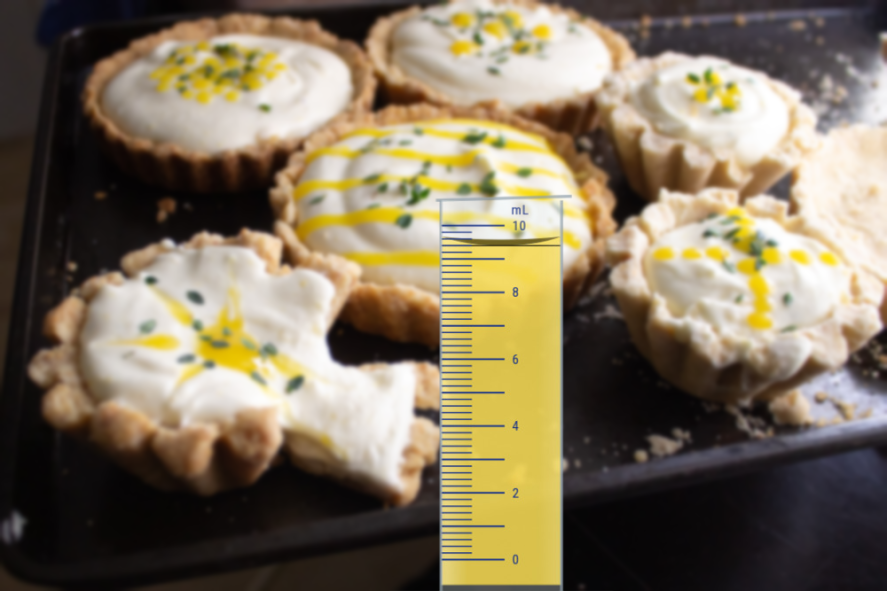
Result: 9.4 mL
